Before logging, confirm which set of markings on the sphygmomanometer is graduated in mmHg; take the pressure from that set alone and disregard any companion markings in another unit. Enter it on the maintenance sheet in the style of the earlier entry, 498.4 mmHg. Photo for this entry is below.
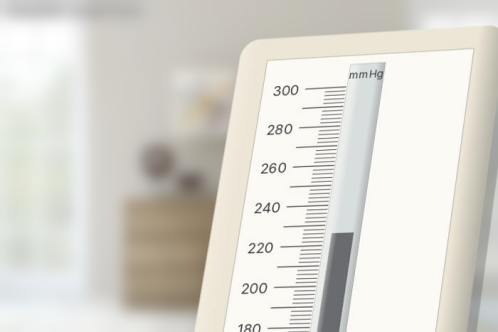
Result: 226 mmHg
